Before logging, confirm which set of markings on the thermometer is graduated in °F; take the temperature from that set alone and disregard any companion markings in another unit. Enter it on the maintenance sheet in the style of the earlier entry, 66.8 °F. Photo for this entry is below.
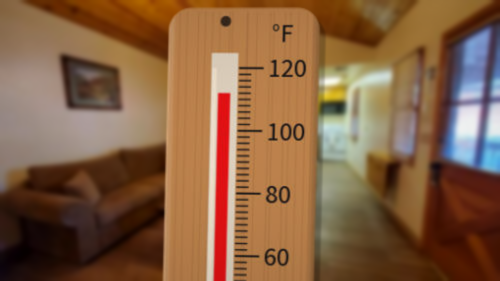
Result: 112 °F
